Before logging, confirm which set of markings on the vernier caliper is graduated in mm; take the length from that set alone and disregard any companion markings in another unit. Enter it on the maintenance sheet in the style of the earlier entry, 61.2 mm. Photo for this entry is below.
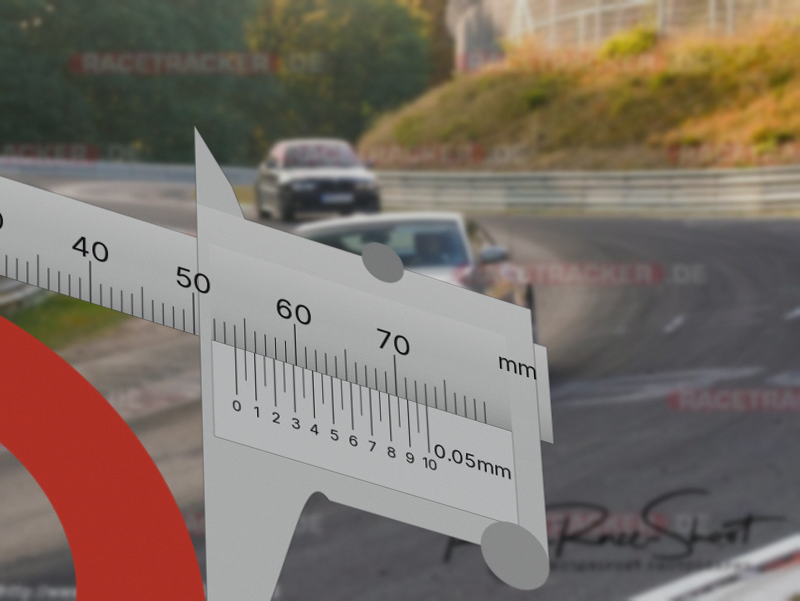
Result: 54.0 mm
